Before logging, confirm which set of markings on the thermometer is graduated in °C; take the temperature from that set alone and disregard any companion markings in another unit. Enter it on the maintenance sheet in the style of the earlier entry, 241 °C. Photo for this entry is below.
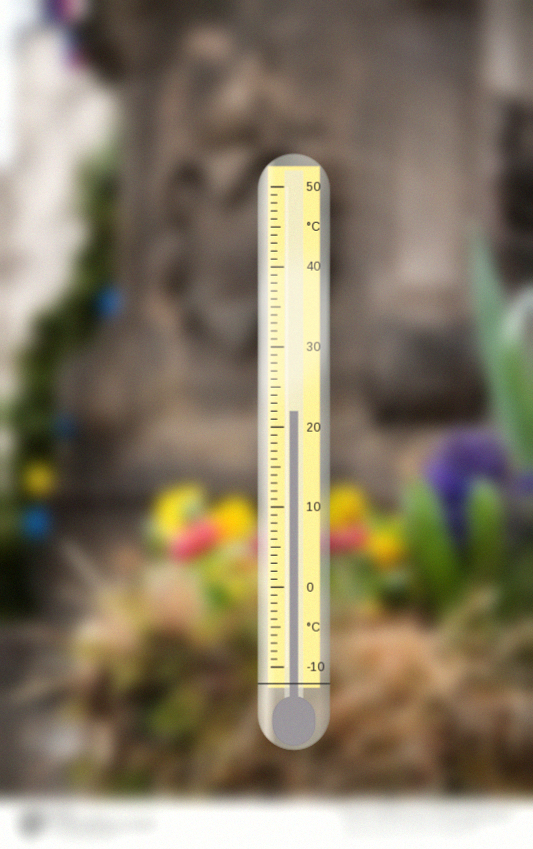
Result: 22 °C
